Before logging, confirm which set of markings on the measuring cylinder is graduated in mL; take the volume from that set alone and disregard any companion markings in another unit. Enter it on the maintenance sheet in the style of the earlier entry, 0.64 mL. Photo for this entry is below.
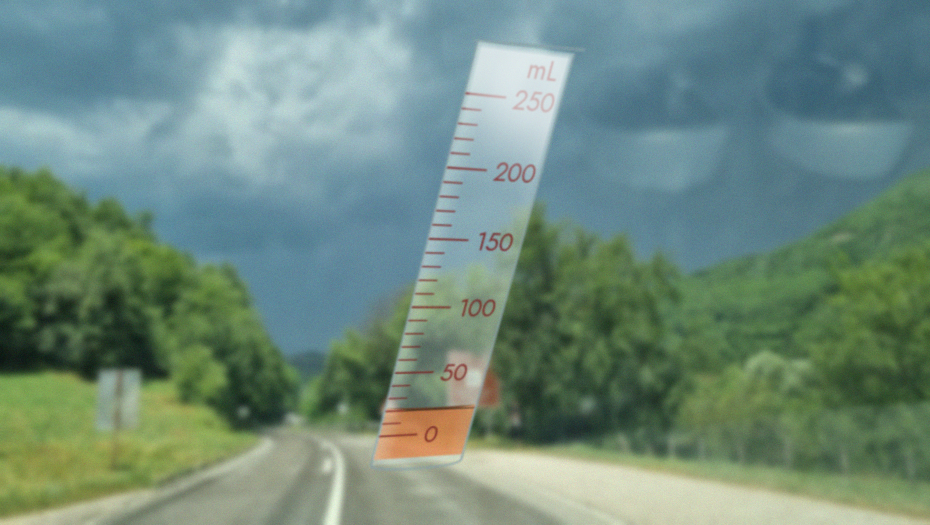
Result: 20 mL
